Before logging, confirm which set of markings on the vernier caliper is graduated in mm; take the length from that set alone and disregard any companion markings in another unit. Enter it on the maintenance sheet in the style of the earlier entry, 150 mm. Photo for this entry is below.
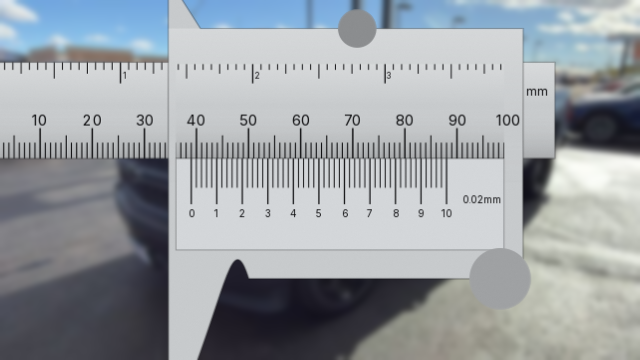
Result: 39.0 mm
